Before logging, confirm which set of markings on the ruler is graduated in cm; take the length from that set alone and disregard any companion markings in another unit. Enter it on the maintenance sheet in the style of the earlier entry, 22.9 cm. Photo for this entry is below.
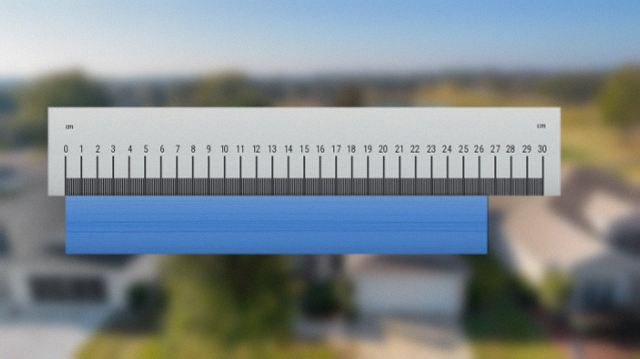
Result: 26.5 cm
